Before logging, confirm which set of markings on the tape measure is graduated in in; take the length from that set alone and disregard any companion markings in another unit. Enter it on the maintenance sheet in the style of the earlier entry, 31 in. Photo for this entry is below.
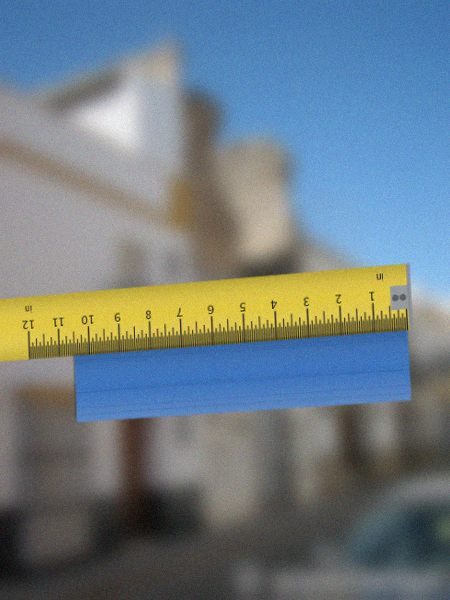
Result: 10.5 in
